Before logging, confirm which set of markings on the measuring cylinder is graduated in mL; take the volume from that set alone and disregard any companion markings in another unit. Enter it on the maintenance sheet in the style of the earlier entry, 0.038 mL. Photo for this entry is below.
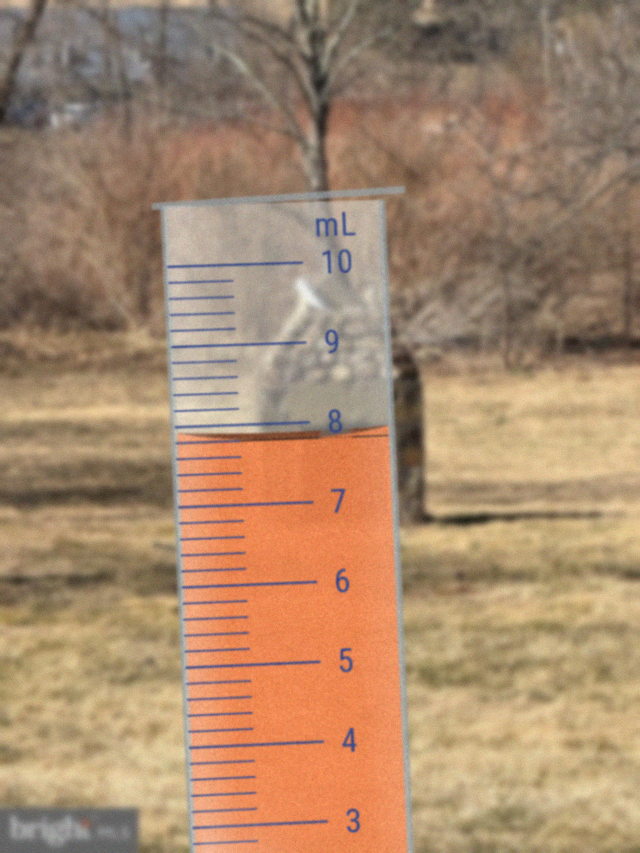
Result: 7.8 mL
